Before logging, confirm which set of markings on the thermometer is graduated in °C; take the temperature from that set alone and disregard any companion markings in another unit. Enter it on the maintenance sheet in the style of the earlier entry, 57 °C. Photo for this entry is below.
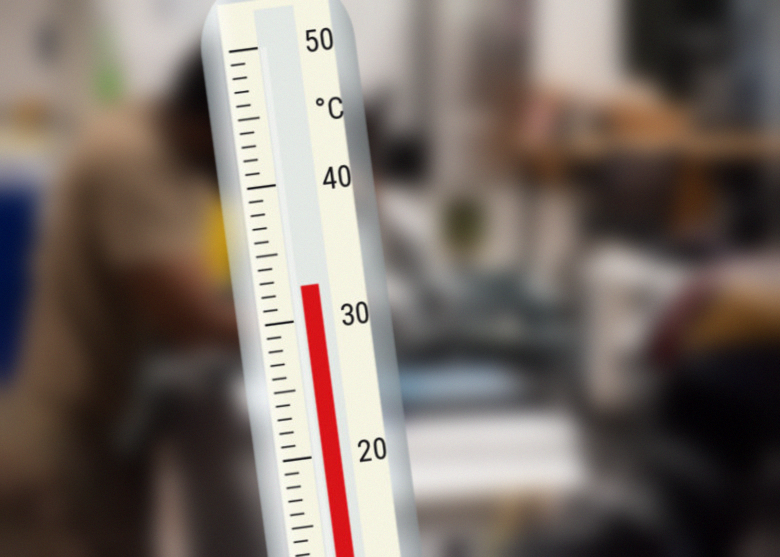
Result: 32.5 °C
